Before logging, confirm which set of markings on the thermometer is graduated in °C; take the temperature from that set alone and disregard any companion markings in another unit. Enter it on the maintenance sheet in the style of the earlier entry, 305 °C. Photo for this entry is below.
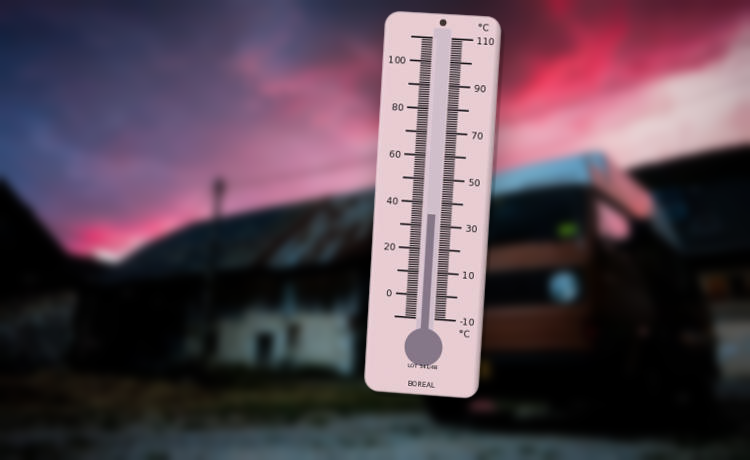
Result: 35 °C
